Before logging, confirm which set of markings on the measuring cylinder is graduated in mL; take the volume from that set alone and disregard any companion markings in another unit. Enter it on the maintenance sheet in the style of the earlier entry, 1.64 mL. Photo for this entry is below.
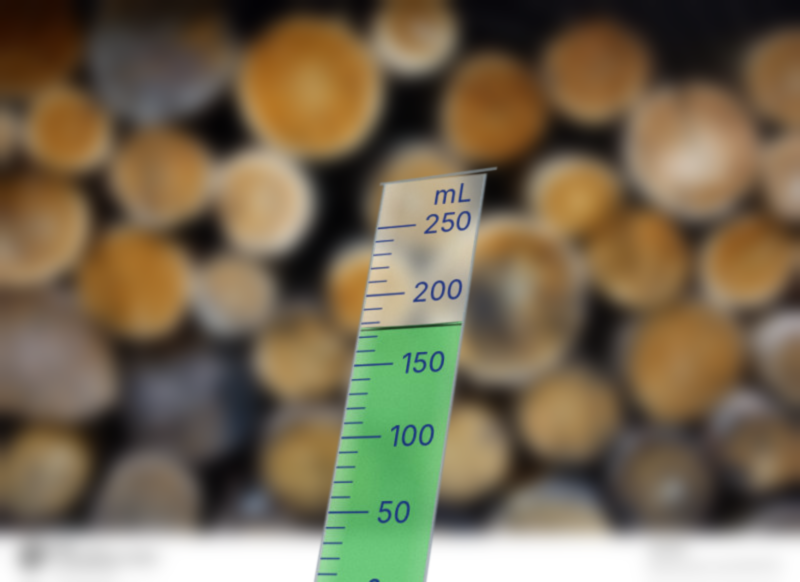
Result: 175 mL
